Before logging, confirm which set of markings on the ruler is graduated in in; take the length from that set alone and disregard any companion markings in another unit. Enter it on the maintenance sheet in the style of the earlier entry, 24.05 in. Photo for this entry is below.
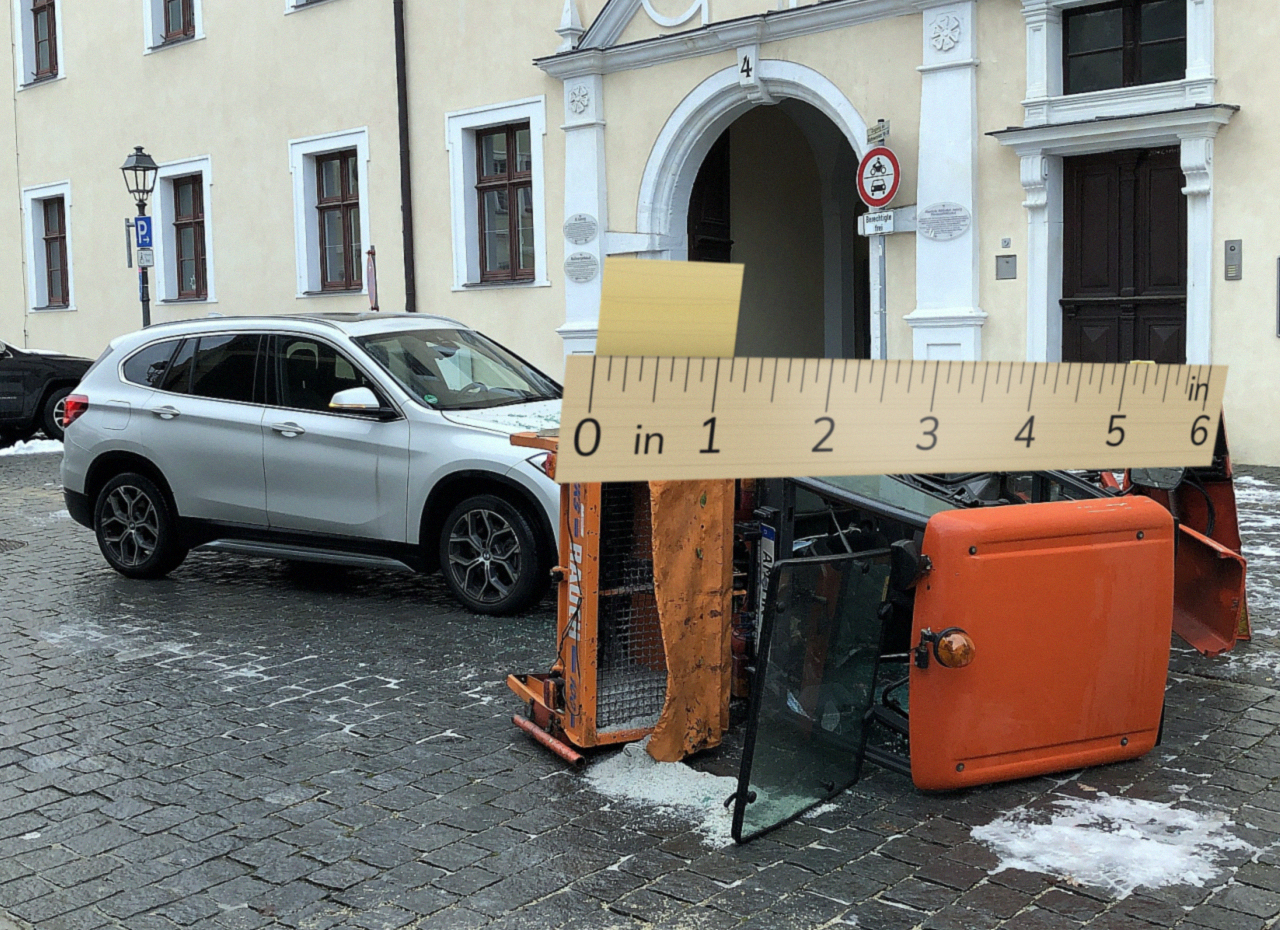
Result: 1.125 in
